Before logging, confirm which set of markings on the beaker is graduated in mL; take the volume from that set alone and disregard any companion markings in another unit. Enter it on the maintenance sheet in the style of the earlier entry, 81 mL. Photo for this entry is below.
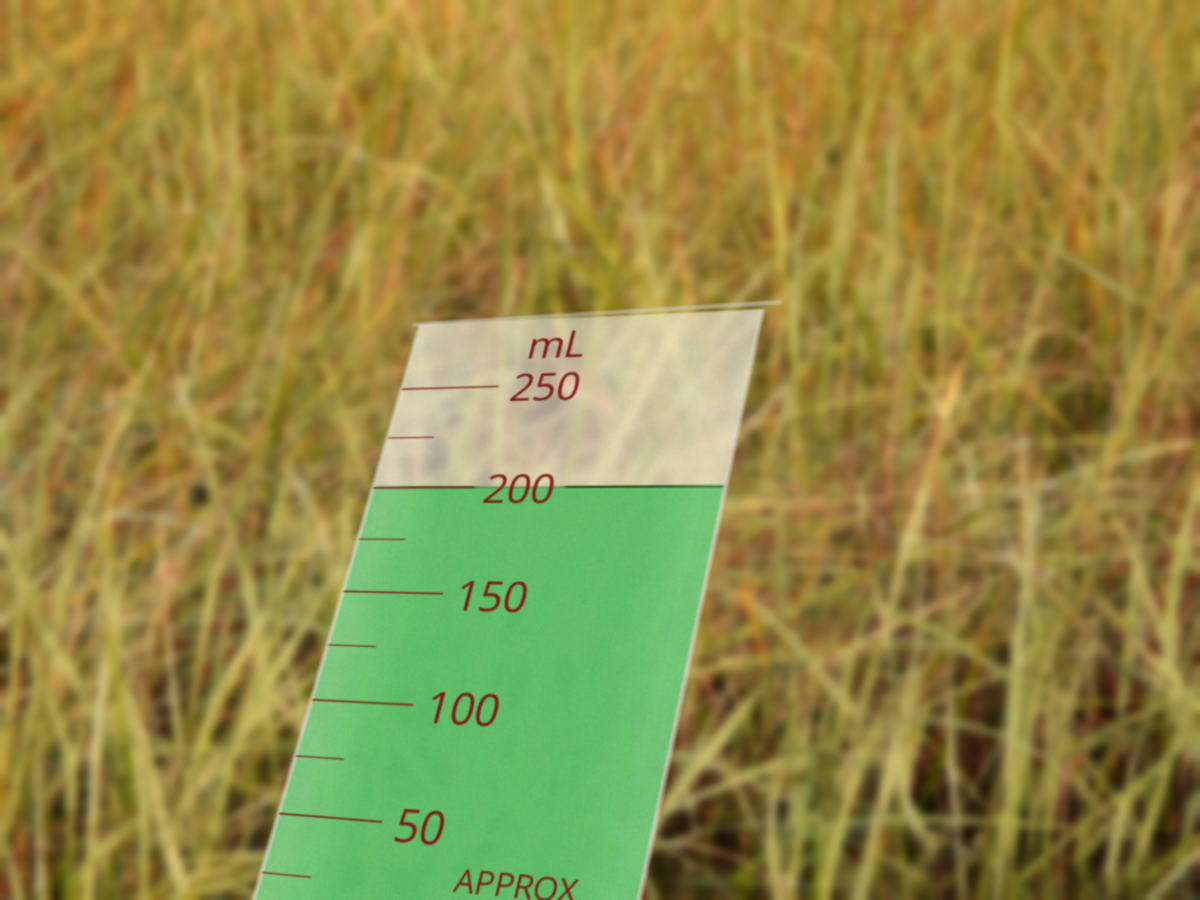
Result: 200 mL
